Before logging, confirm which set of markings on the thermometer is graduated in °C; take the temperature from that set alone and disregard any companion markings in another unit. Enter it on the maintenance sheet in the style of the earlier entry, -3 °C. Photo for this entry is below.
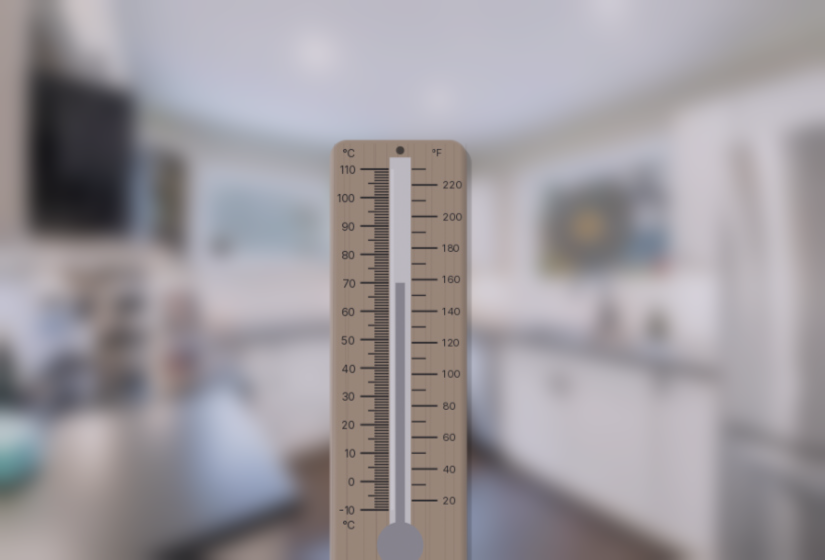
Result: 70 °C
